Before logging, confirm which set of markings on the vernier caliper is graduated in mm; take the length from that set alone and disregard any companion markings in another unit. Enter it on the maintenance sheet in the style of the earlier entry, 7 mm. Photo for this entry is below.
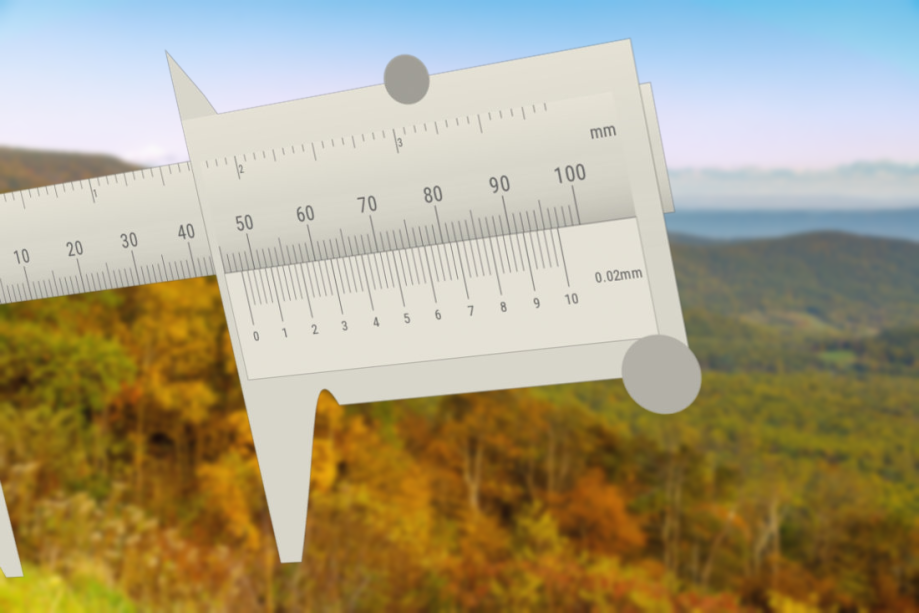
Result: 47.8 mm
